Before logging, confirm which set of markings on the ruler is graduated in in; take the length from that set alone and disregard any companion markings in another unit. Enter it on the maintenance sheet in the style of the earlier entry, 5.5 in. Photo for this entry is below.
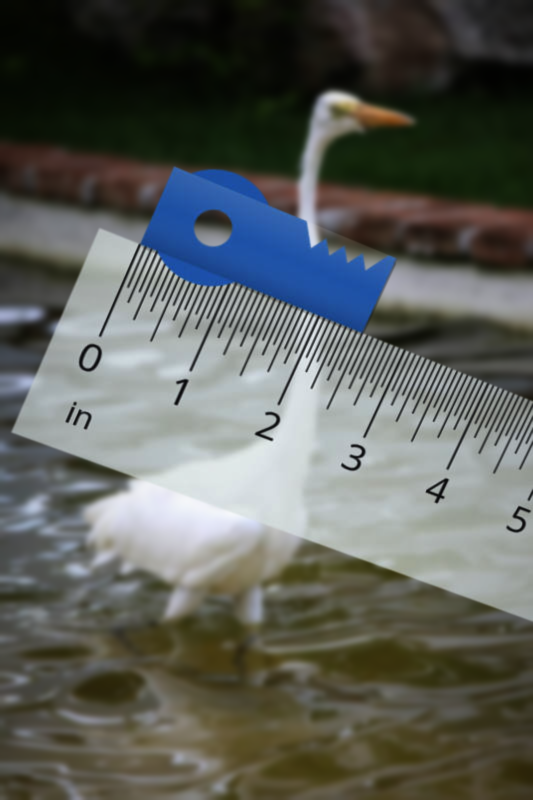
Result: 2.5 in
